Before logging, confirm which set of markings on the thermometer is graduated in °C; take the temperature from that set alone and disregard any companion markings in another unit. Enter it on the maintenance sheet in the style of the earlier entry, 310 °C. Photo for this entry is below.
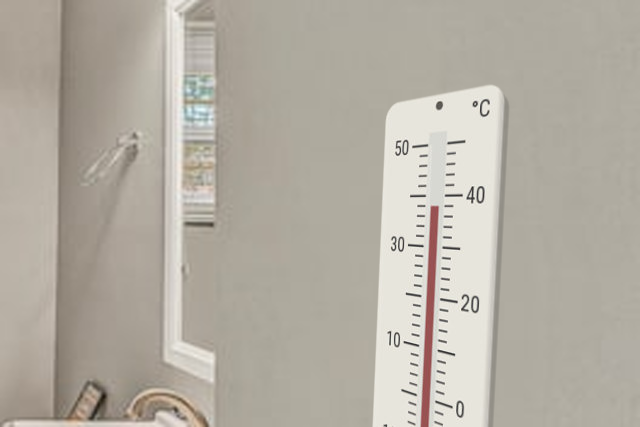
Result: 38 °C
